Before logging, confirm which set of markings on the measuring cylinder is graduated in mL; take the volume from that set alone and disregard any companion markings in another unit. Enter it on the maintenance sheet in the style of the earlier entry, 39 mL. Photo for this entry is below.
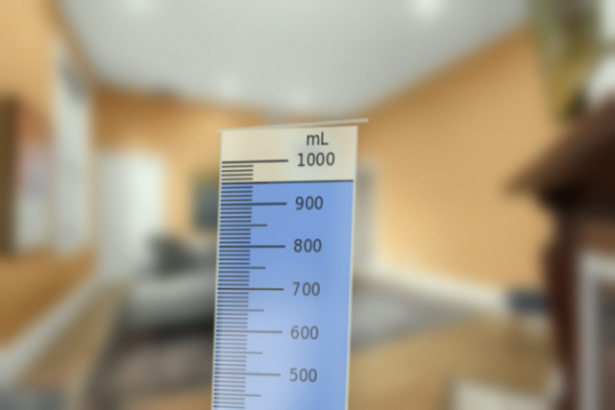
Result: 950 mL
